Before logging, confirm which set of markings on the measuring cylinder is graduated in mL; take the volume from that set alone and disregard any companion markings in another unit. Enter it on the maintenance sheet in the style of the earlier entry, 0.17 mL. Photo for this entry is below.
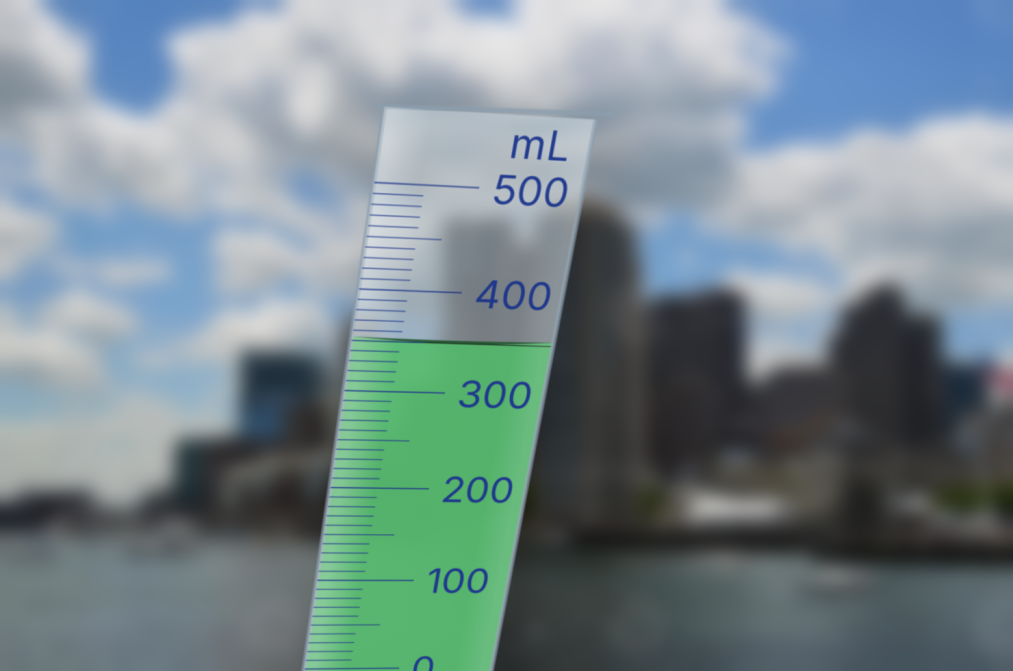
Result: 350 mL
